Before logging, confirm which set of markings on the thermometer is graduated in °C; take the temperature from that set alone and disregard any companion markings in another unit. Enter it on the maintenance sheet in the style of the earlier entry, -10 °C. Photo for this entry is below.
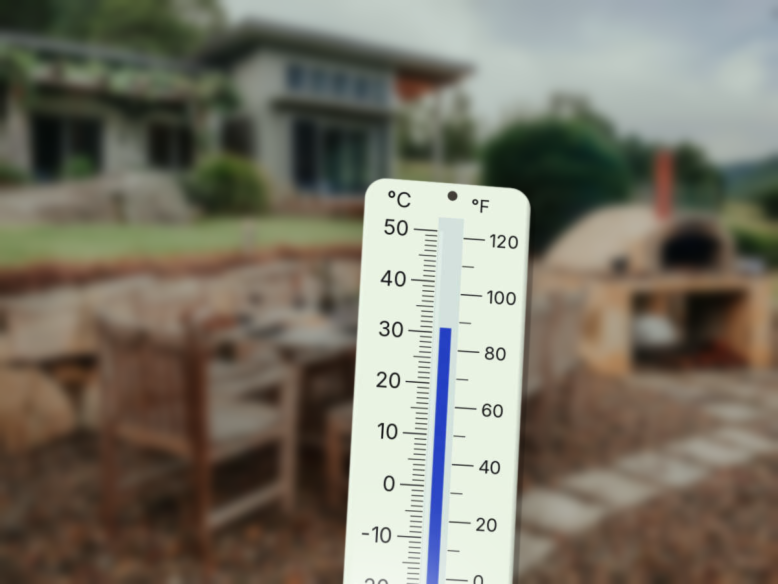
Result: 31 °C
